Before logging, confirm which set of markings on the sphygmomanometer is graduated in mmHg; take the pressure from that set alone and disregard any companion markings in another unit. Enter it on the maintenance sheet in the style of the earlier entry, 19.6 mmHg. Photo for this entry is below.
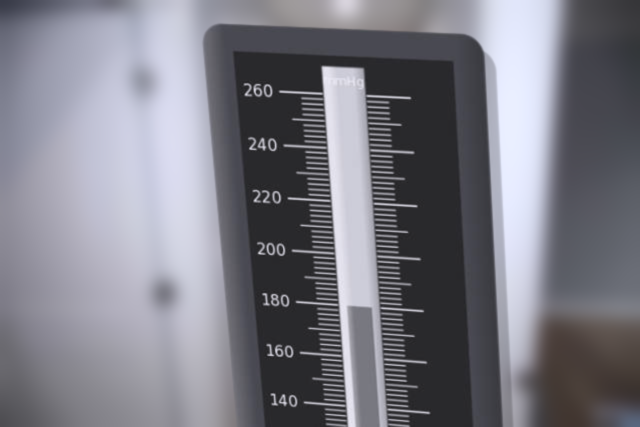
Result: 180 mmHg
